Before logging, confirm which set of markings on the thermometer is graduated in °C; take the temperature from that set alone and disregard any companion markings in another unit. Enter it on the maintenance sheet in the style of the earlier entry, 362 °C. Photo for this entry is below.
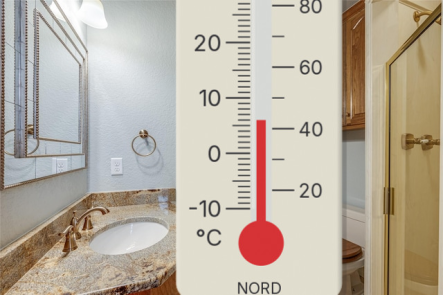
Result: 6 °C
